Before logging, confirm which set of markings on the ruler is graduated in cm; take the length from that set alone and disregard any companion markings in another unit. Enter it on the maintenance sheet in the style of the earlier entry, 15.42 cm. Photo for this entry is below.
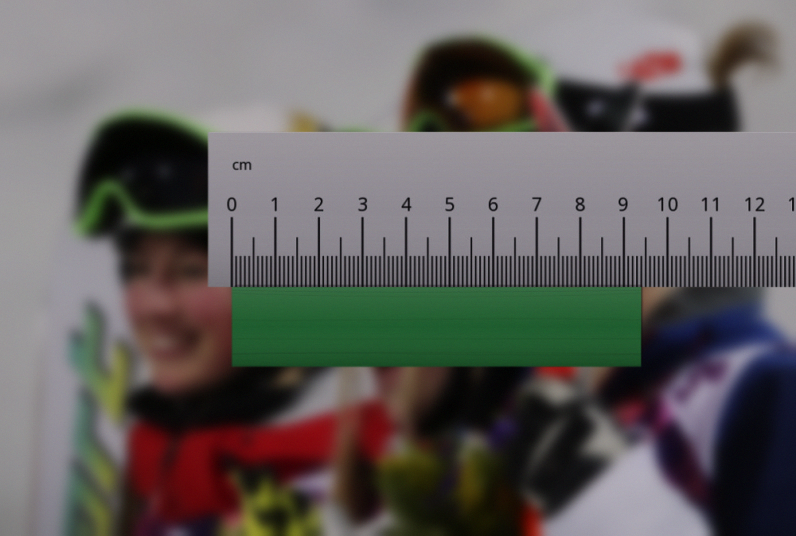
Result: 9.4 cm
